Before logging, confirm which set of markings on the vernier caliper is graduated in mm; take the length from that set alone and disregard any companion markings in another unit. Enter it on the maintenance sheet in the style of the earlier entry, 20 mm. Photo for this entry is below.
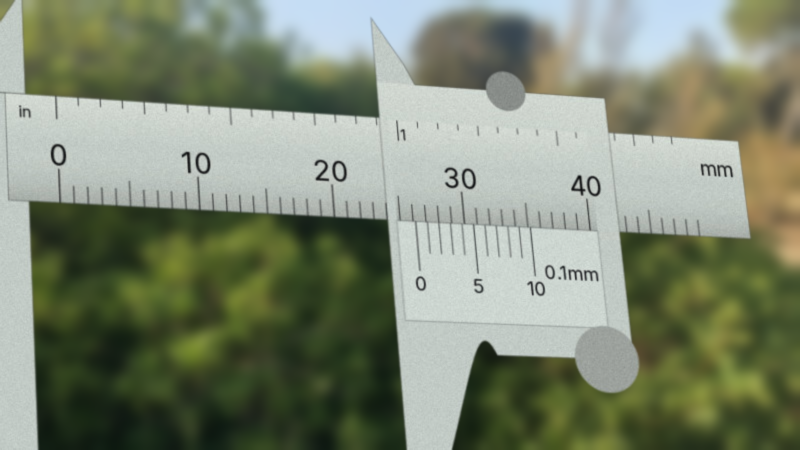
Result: 26.2 mm
